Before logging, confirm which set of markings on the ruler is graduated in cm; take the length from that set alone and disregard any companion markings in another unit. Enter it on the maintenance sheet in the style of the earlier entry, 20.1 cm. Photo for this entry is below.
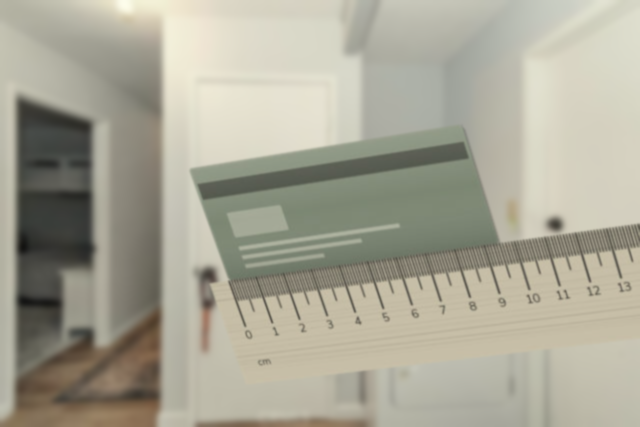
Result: 9.5 cm
